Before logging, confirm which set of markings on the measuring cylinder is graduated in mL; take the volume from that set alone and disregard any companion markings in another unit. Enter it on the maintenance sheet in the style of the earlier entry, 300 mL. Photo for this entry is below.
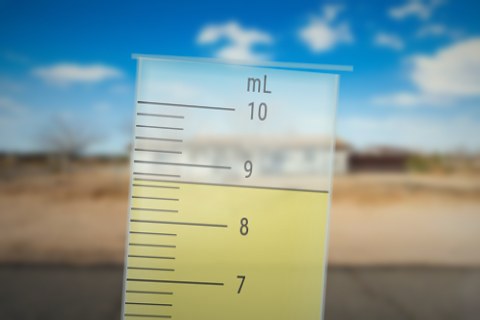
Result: 8.7 mL
